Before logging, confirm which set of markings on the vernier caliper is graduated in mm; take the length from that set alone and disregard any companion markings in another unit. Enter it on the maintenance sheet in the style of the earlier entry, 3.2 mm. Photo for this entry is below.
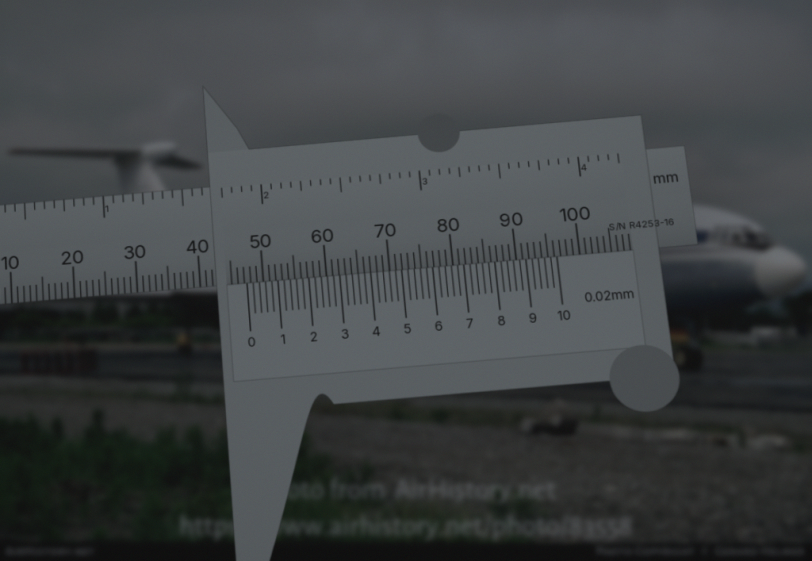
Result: 47.4 mm
